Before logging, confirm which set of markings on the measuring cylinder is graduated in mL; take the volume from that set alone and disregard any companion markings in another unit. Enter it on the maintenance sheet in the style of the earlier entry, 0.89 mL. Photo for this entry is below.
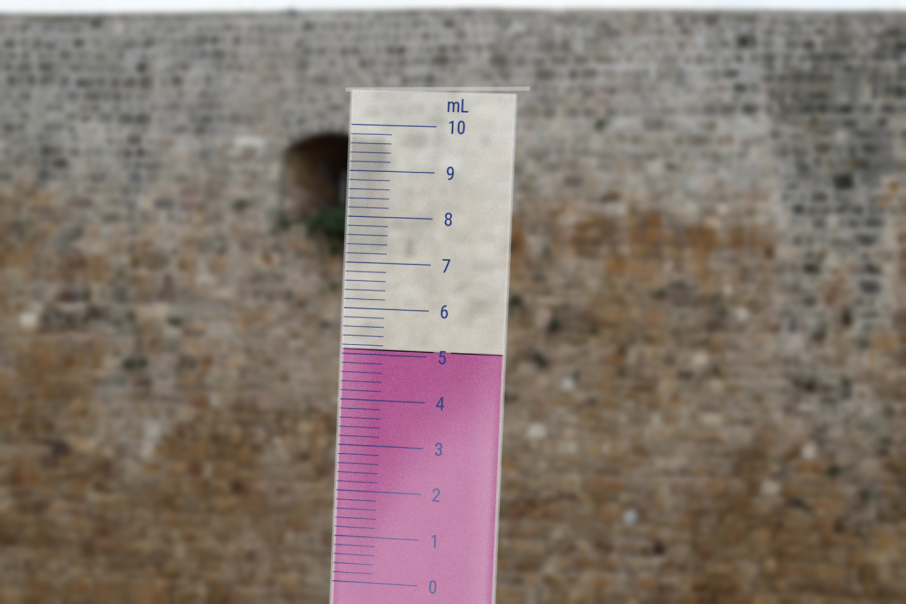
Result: 5.1 mL
